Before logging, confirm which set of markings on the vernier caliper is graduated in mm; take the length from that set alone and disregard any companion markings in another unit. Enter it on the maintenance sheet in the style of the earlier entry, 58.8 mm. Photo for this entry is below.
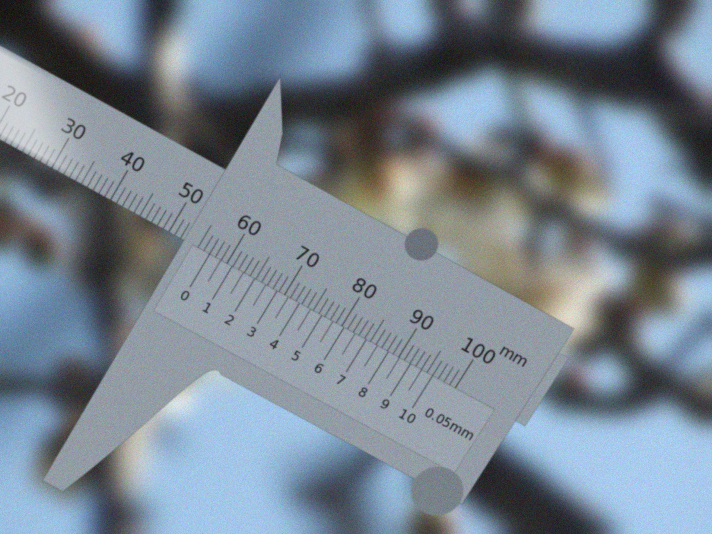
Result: 57.0 mm
